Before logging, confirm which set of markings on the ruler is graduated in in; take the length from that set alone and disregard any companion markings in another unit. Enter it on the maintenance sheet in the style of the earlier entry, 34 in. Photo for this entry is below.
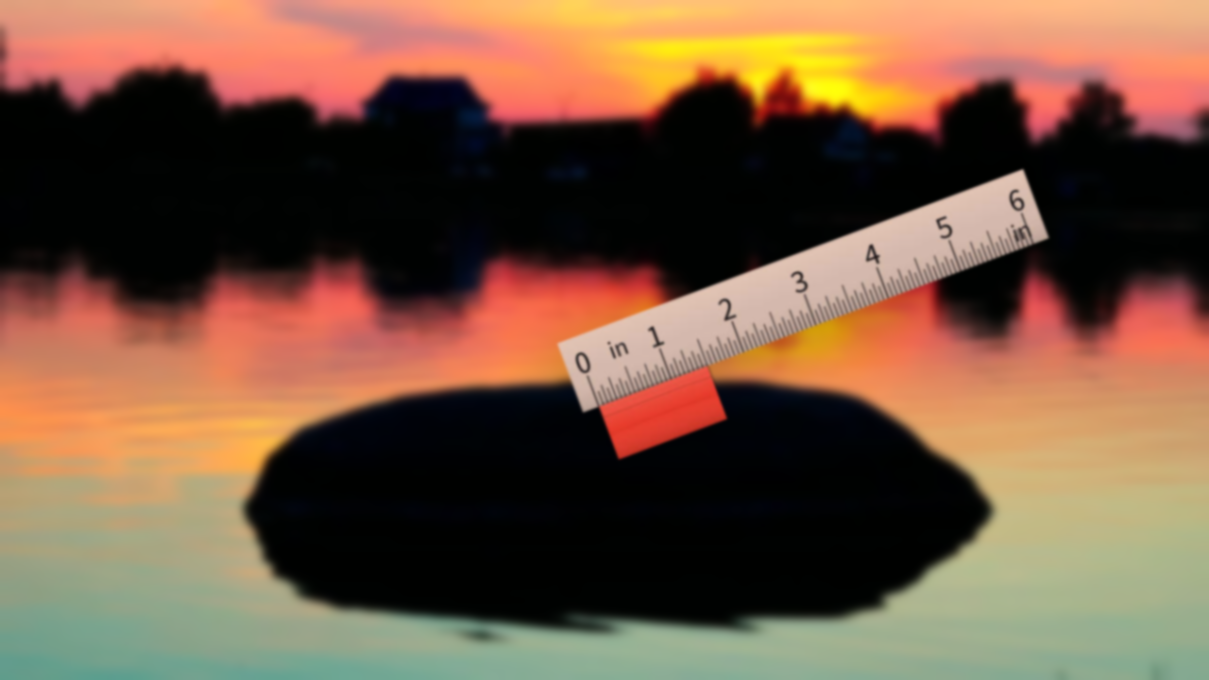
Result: 1.5 in
